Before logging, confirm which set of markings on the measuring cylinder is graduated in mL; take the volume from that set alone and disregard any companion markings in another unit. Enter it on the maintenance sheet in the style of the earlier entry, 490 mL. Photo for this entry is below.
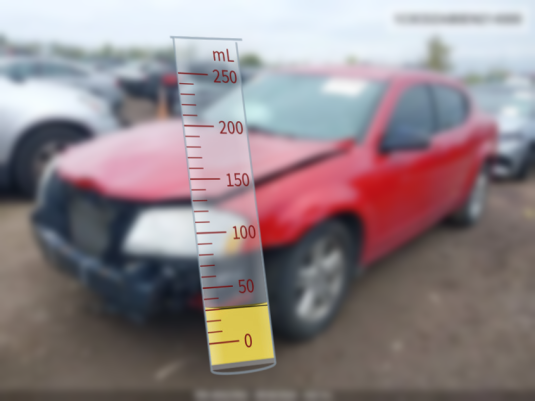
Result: 30 mL
